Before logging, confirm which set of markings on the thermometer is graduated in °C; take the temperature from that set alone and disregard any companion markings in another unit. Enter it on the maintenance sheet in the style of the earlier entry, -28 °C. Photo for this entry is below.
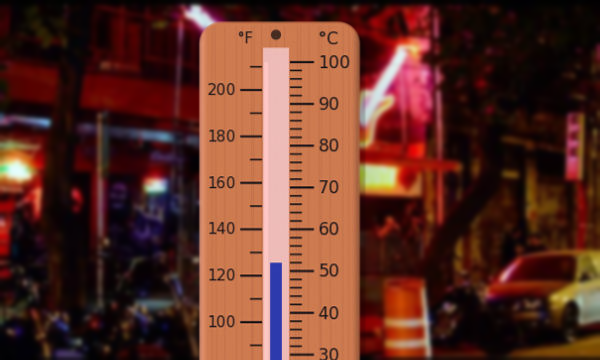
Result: 52 °C
